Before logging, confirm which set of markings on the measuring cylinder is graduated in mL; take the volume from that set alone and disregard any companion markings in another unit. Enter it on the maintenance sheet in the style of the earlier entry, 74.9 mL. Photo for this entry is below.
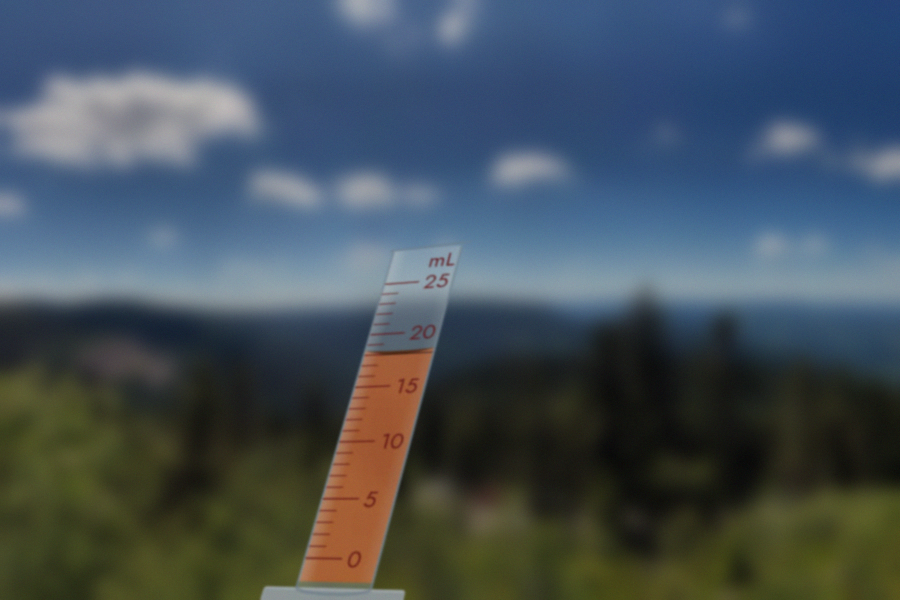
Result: 18 mL
